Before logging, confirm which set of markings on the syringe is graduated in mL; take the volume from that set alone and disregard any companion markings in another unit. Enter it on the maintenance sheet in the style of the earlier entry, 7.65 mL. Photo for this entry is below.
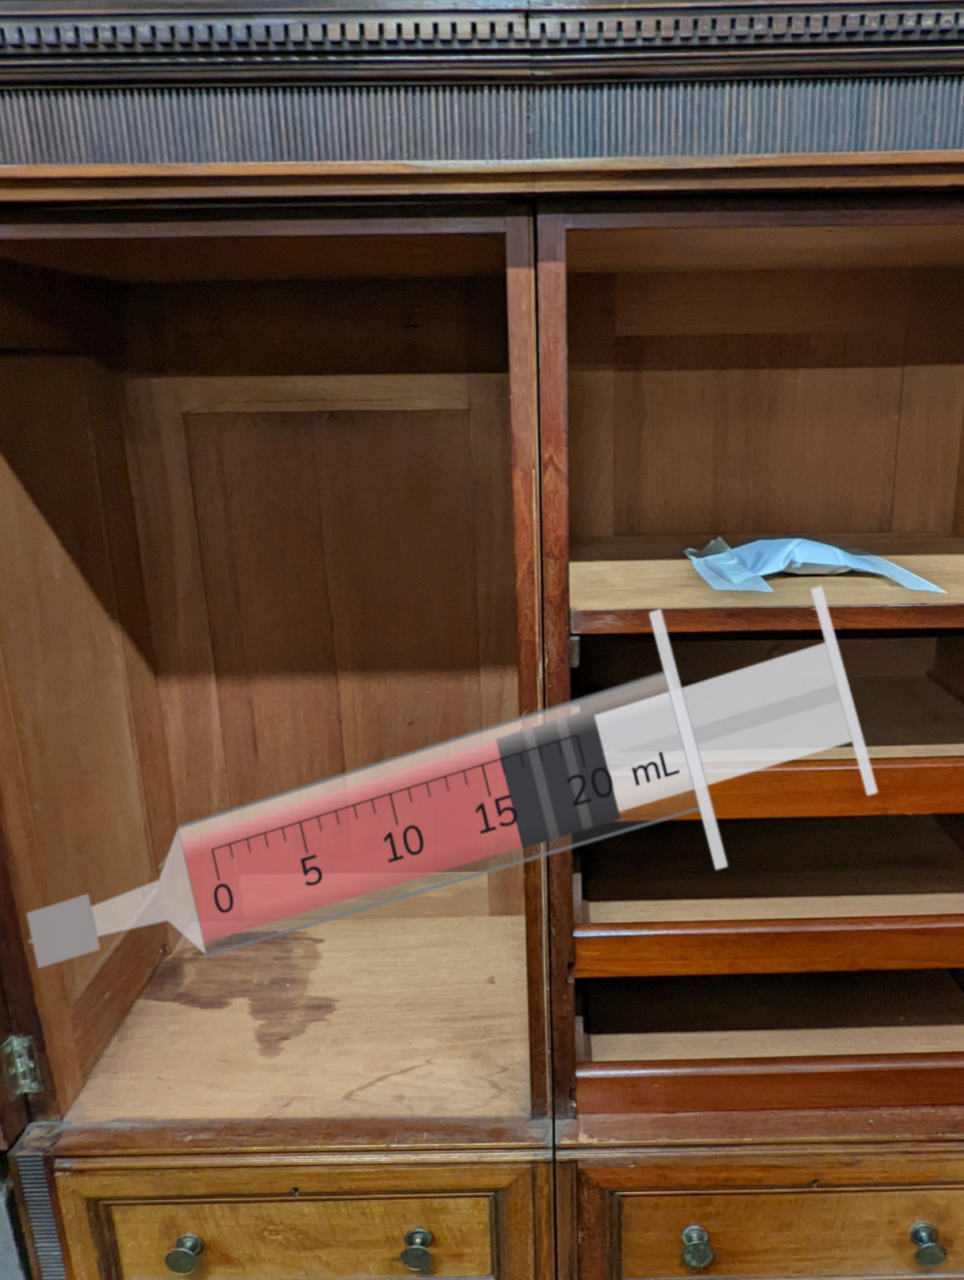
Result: 16 mL
